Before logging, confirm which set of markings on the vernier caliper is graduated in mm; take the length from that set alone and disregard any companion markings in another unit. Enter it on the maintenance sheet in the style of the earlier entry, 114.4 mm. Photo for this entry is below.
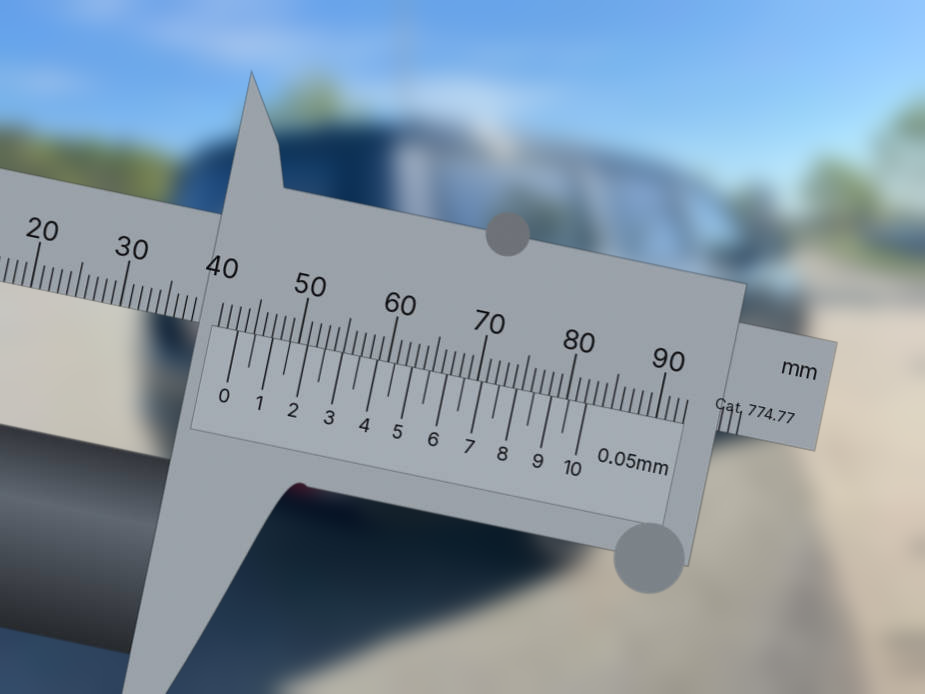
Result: 43.2 mm
